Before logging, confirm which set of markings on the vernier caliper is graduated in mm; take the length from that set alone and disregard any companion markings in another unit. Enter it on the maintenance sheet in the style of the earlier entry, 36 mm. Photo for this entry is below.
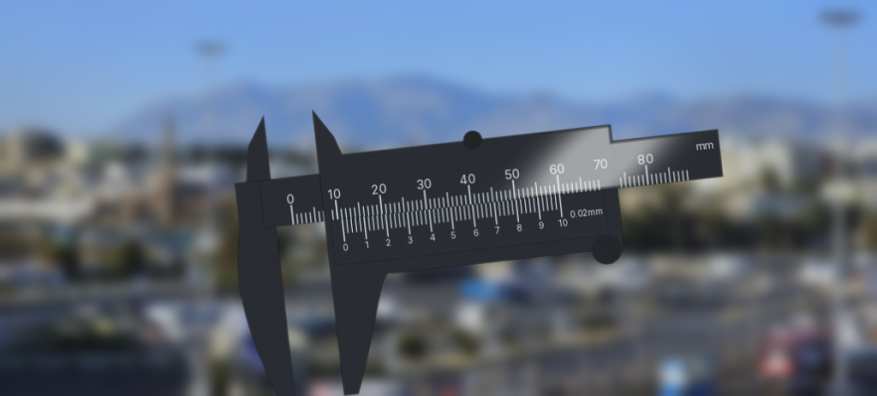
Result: 11.0 mm
